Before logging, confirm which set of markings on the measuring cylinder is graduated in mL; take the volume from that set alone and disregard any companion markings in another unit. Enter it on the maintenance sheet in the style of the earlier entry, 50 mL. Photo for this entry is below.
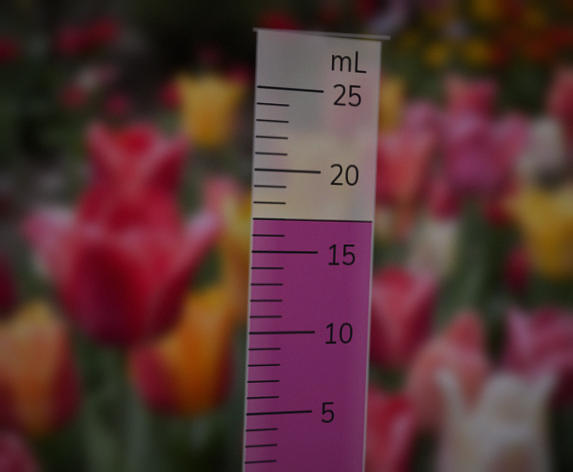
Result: 17 mL
